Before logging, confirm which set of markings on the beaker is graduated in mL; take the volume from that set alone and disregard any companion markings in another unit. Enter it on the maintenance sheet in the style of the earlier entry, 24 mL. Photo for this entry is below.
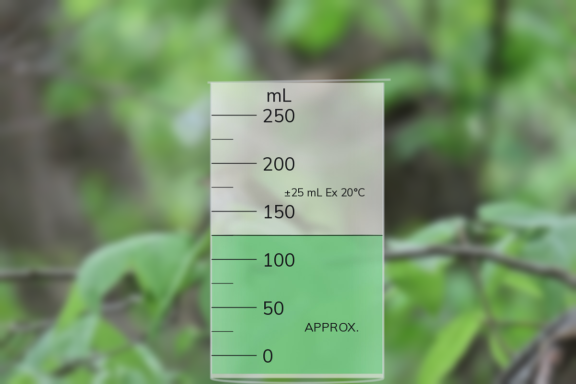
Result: 125 mL
